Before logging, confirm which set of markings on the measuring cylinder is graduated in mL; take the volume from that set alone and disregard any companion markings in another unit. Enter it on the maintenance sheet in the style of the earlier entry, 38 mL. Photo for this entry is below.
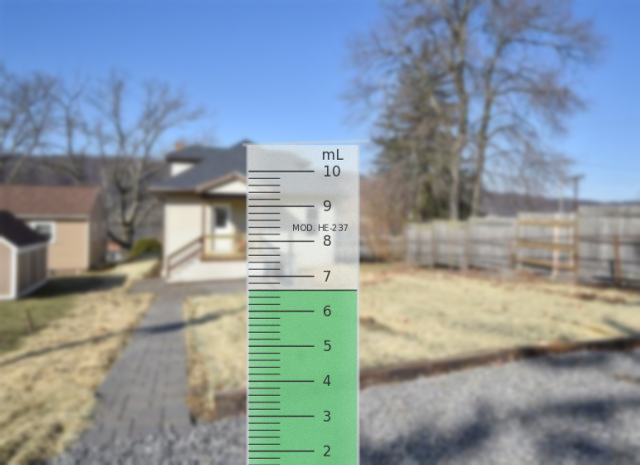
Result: 6.6 mL
